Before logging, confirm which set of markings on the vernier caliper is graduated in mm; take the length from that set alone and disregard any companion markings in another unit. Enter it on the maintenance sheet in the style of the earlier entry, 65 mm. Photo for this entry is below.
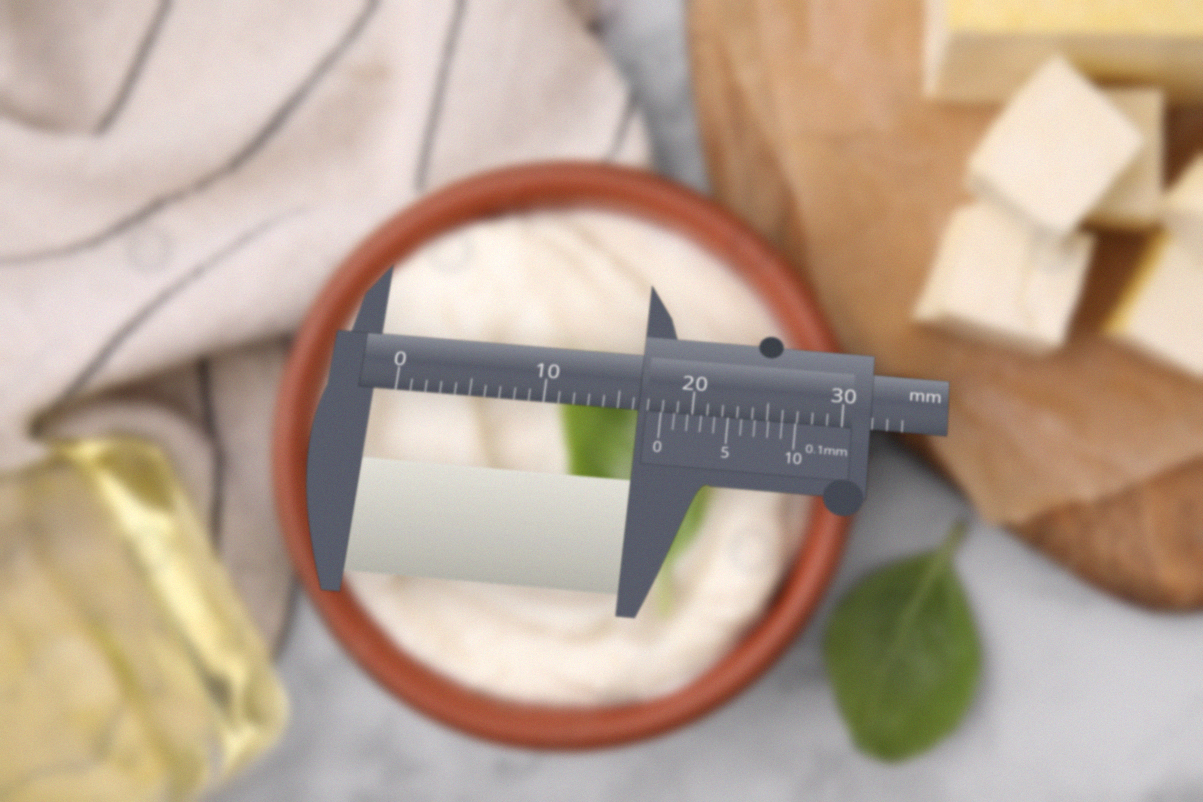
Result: 17.9 mm
